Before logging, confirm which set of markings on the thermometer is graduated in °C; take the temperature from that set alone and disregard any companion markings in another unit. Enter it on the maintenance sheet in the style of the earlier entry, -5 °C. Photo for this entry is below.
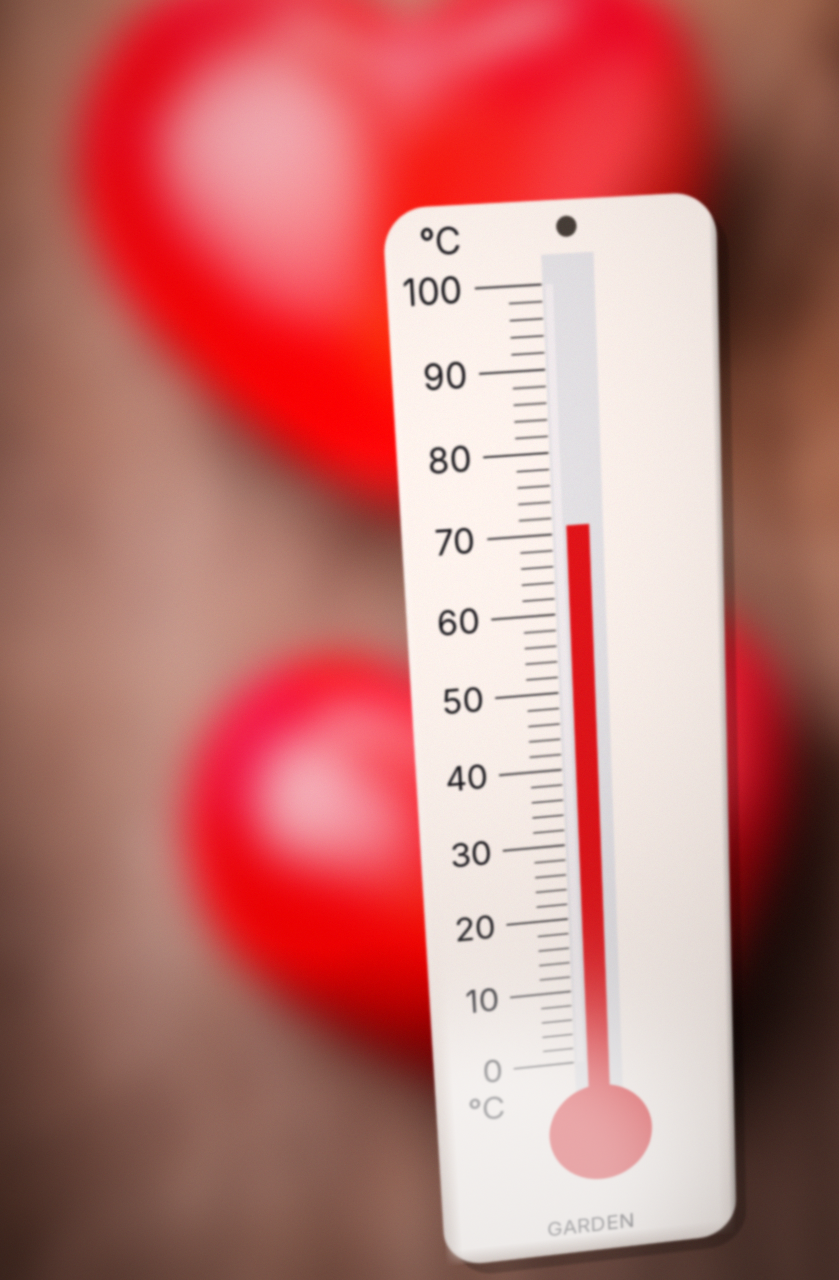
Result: 71 °C
